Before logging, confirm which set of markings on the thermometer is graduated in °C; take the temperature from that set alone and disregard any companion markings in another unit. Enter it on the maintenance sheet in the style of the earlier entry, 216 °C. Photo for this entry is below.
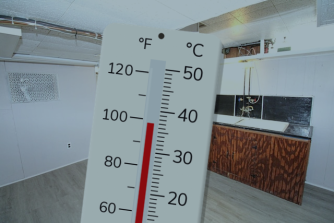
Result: 37 °C
